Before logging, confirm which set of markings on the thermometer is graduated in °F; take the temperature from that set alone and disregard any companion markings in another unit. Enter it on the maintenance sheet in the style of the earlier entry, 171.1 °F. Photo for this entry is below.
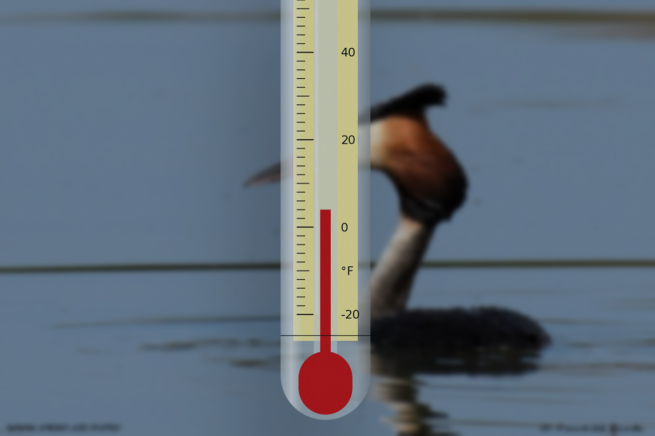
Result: 4 °F
